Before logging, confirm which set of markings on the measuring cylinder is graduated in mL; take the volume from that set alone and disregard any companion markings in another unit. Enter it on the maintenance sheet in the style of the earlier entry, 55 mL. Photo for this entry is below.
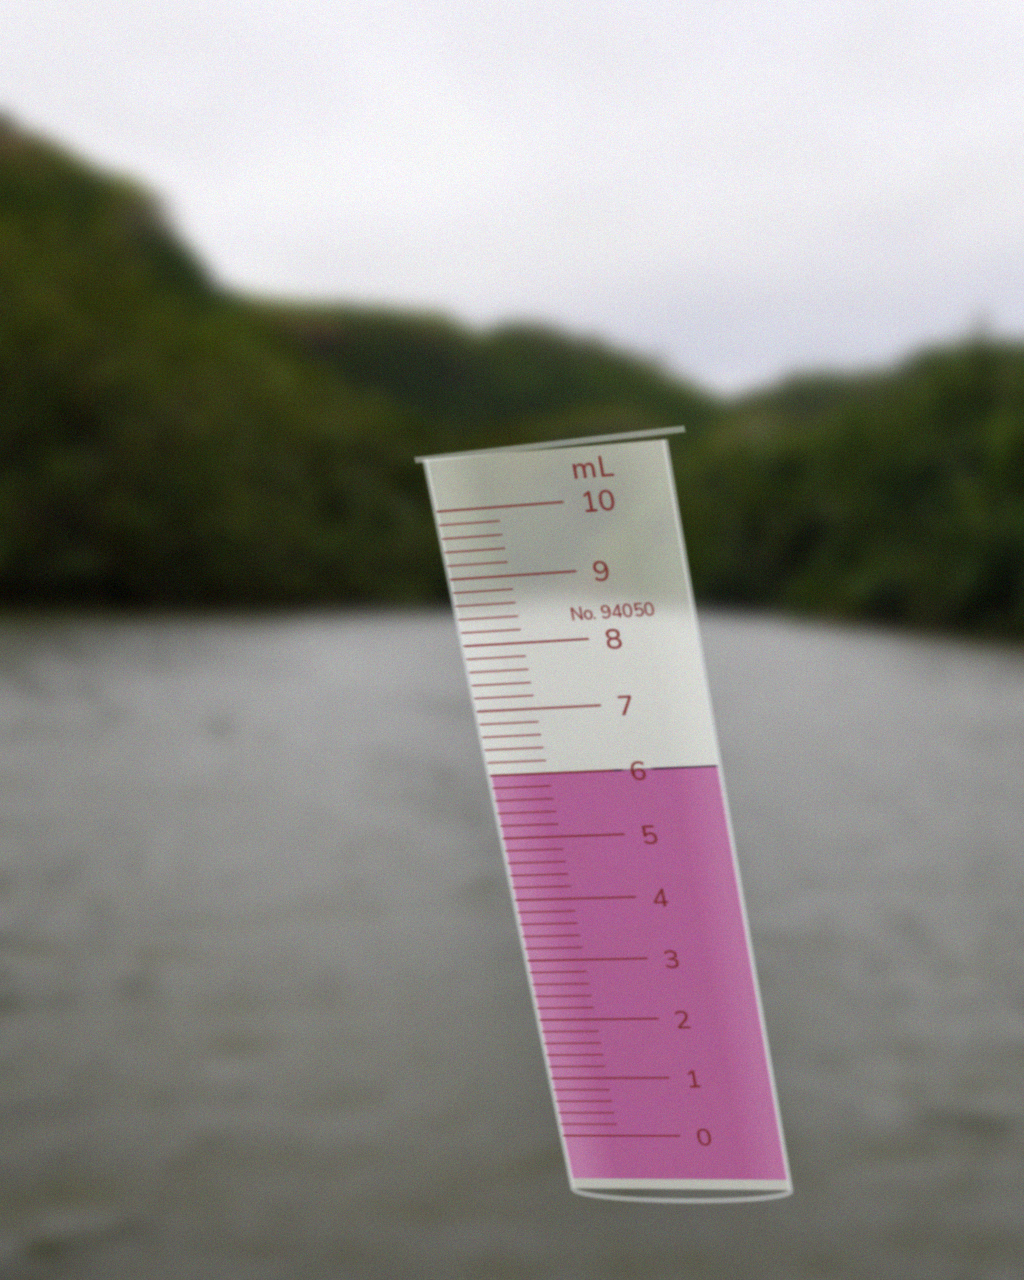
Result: 6 mL
